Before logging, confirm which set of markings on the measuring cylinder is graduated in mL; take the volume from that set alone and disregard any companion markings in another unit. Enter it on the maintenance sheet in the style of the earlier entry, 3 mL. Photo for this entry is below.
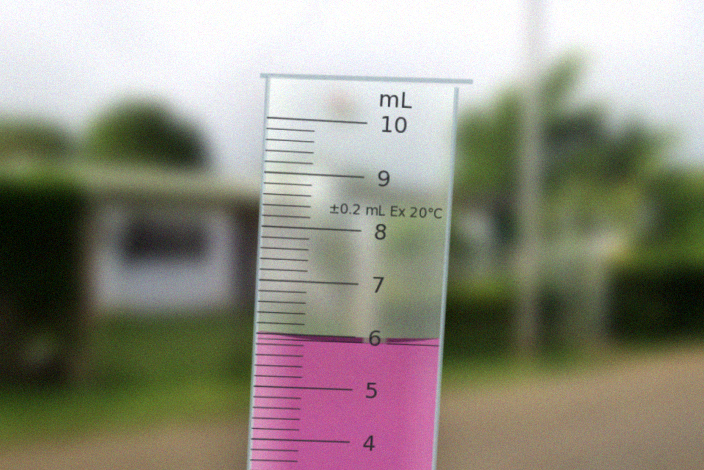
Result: 5.9 mL
